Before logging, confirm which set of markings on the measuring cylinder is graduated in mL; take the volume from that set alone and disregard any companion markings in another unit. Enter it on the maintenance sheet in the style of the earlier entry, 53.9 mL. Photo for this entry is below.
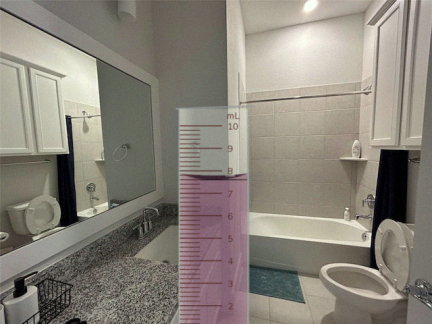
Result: 7.6 mL
